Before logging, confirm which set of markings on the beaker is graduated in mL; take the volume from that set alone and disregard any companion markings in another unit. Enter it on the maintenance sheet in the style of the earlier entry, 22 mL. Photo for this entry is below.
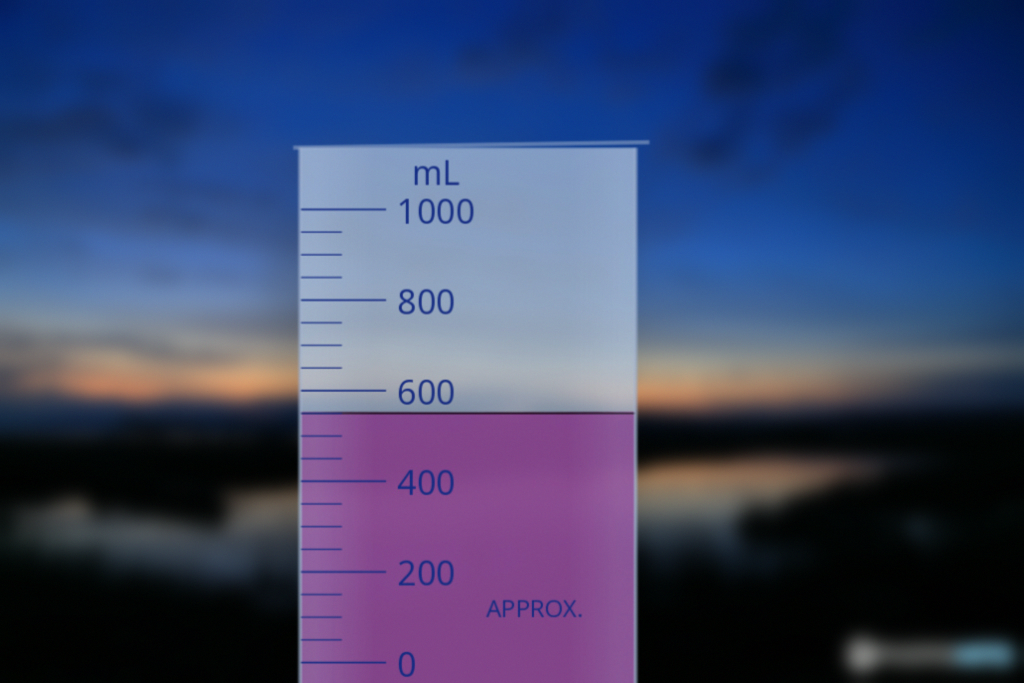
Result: 550 mL
